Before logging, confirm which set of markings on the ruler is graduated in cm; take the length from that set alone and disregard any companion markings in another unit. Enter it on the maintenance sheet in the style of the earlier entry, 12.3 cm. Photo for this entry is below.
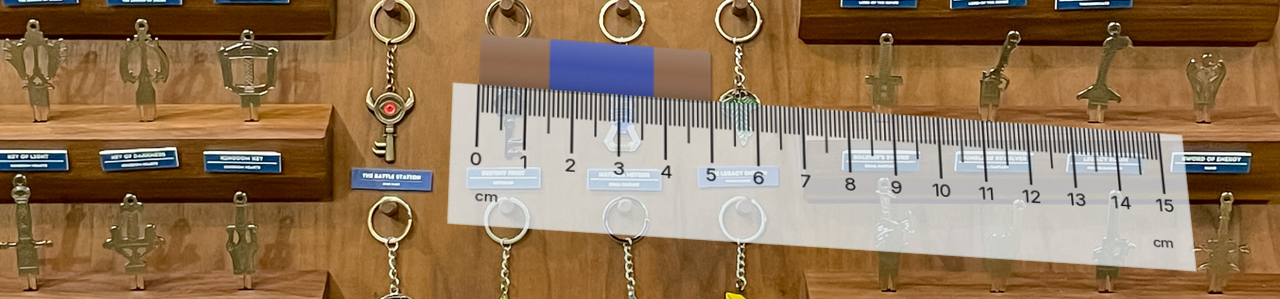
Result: 5 cm
